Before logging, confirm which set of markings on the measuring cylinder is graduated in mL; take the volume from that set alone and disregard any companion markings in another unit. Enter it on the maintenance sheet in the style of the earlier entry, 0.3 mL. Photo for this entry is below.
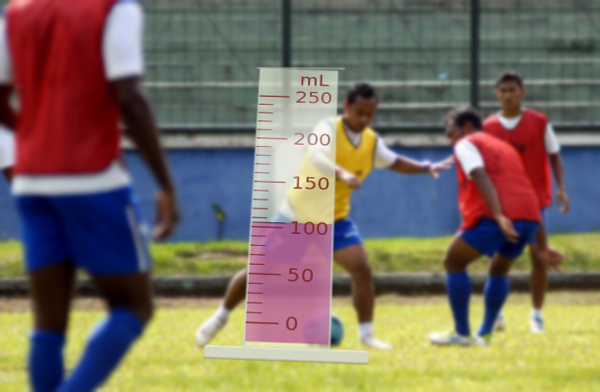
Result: 105 mL
